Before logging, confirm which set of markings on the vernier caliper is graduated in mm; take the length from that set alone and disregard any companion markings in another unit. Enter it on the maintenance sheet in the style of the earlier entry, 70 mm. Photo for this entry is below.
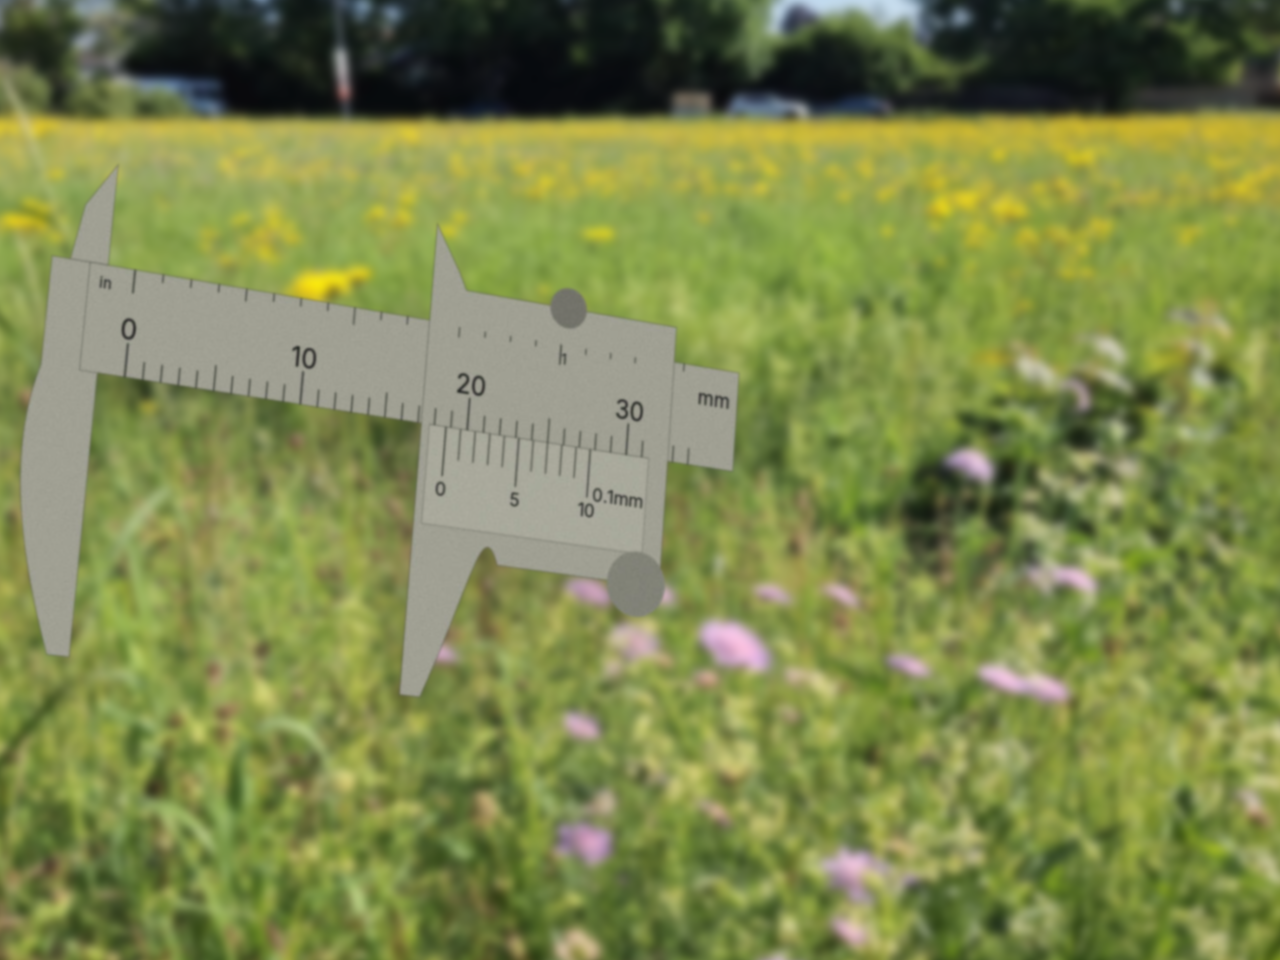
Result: 18.7 mm
